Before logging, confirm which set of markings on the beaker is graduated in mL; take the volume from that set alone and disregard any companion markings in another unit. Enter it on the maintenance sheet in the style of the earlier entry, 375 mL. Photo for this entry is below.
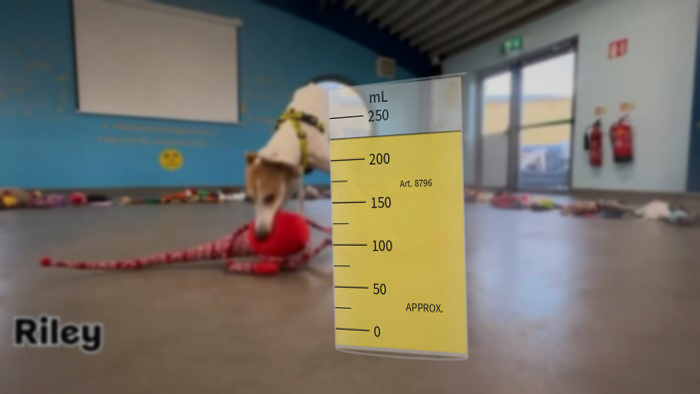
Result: 225 mL
